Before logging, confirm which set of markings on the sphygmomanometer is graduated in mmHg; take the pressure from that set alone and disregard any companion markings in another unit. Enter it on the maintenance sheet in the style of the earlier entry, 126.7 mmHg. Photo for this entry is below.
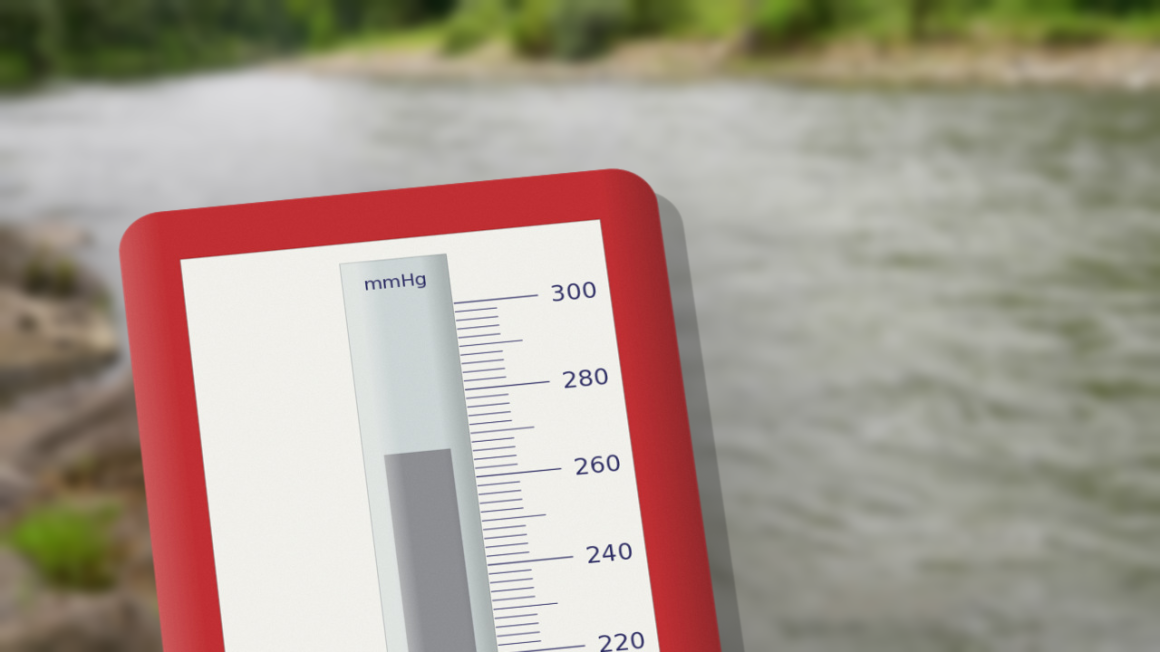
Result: 267 mmHg
